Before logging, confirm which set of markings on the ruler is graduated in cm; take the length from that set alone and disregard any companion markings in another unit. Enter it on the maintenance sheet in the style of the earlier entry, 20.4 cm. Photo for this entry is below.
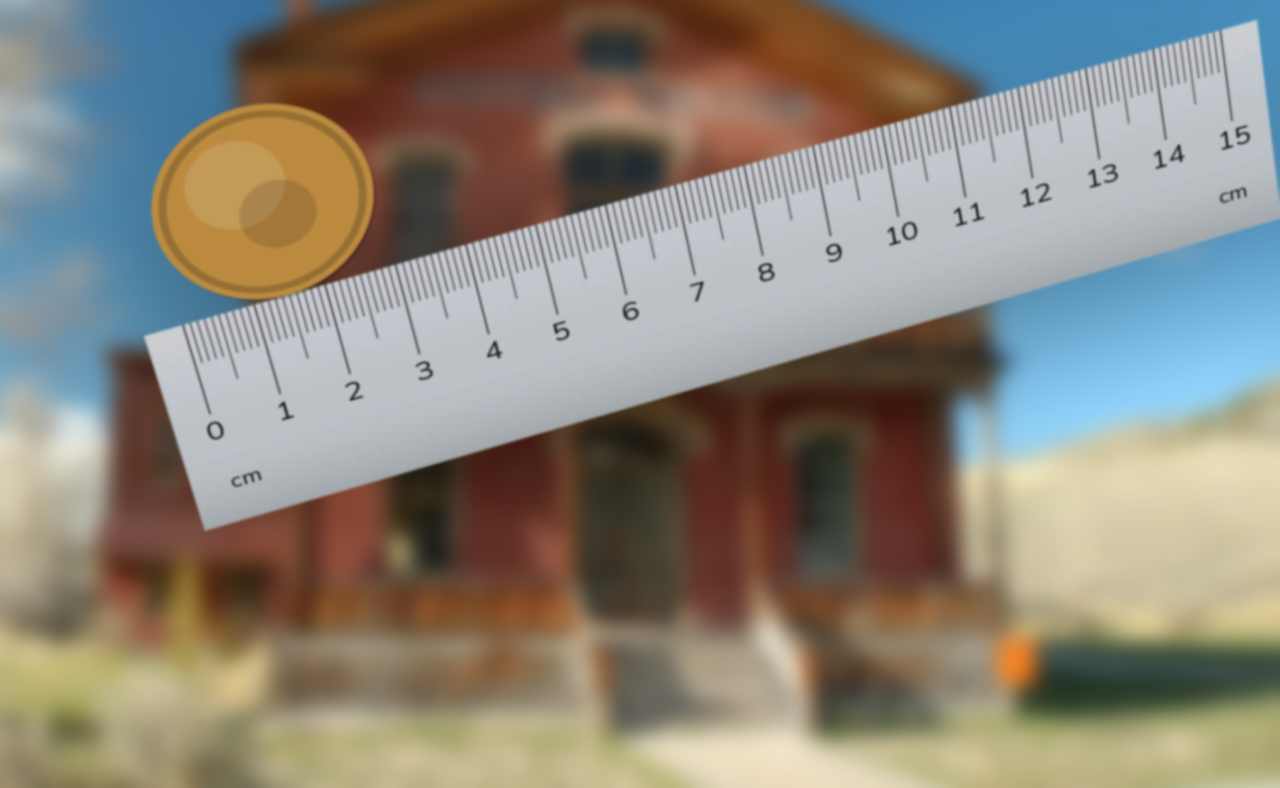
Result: 3 cm
